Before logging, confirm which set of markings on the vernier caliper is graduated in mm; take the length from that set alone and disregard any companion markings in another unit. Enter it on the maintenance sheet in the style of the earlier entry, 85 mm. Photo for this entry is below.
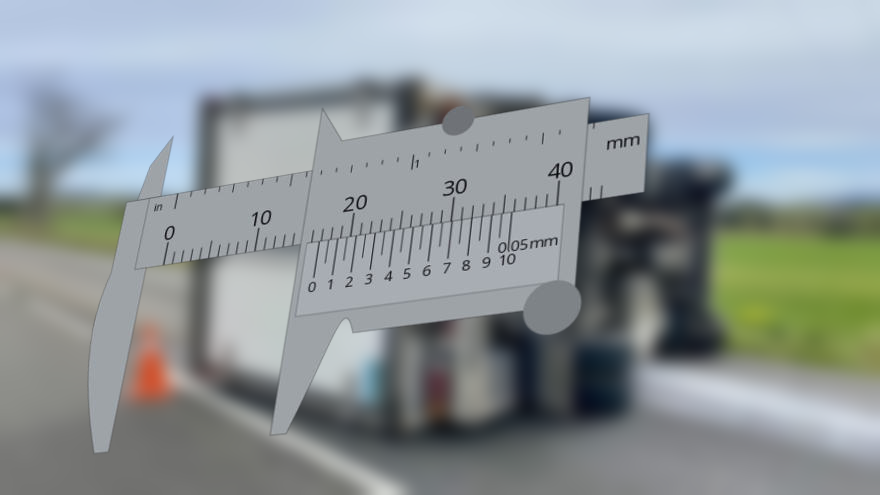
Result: 16.8 mm
